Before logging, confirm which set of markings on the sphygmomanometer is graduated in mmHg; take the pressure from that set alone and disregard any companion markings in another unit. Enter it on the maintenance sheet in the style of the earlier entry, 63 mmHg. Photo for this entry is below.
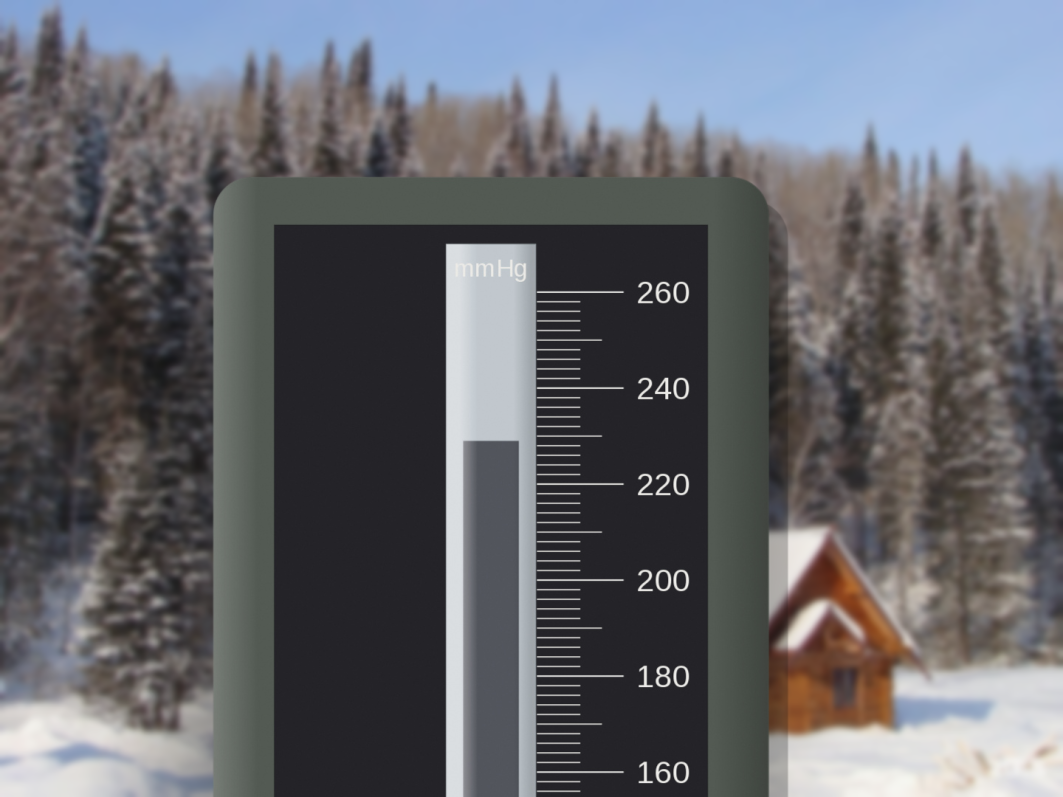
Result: 229 mmHg
